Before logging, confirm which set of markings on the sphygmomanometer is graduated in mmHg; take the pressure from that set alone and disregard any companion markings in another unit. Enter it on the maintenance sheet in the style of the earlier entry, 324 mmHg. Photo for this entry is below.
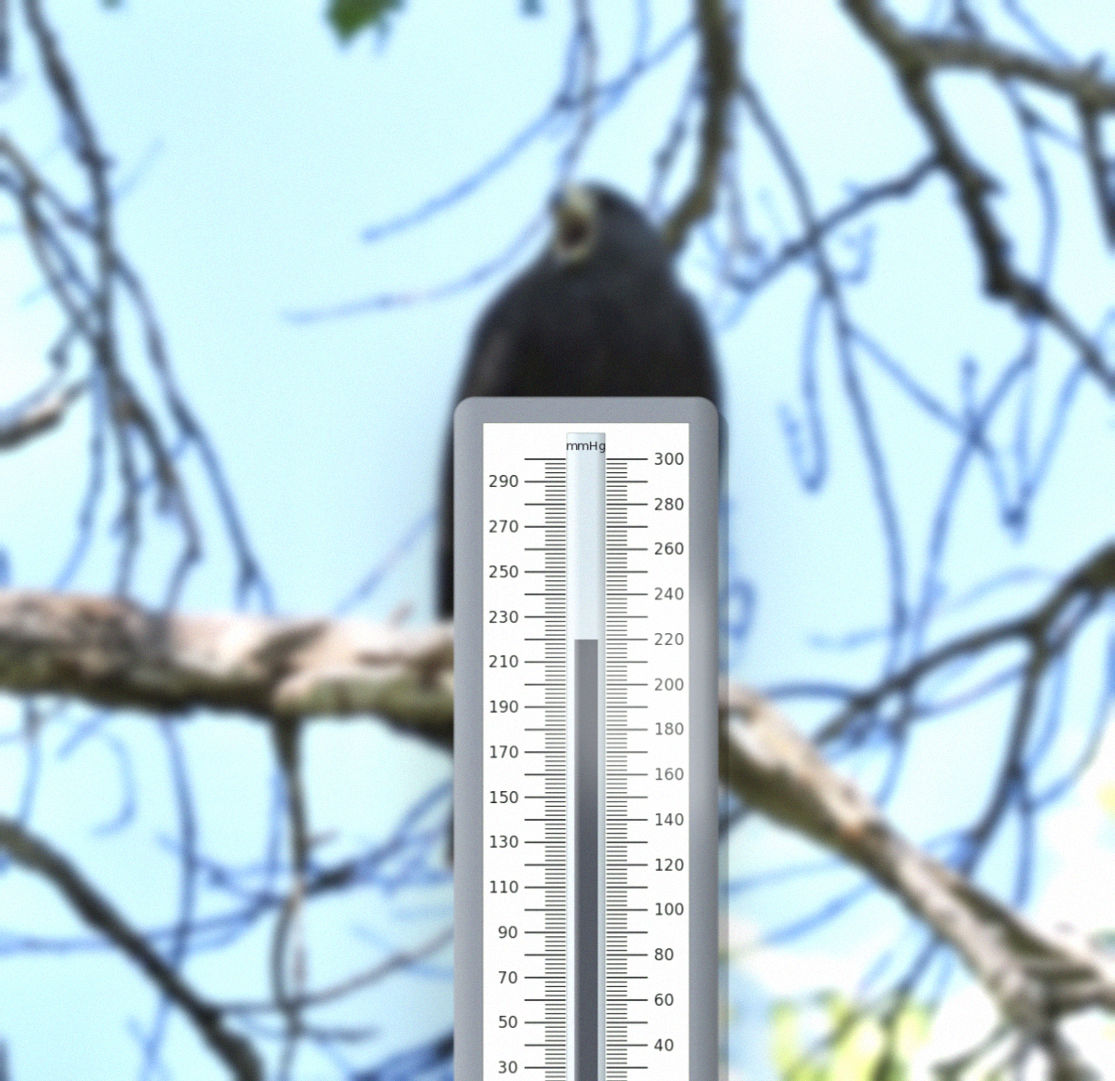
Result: 220 mmHg
